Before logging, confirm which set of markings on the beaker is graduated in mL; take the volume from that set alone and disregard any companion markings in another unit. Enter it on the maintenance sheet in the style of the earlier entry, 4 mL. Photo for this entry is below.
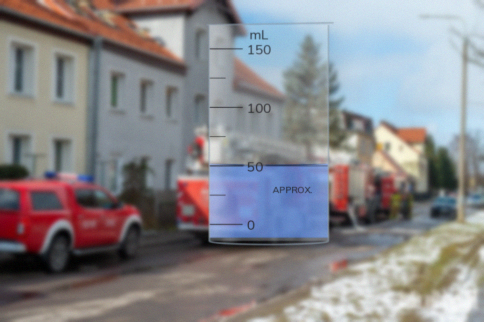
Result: 50 mL
